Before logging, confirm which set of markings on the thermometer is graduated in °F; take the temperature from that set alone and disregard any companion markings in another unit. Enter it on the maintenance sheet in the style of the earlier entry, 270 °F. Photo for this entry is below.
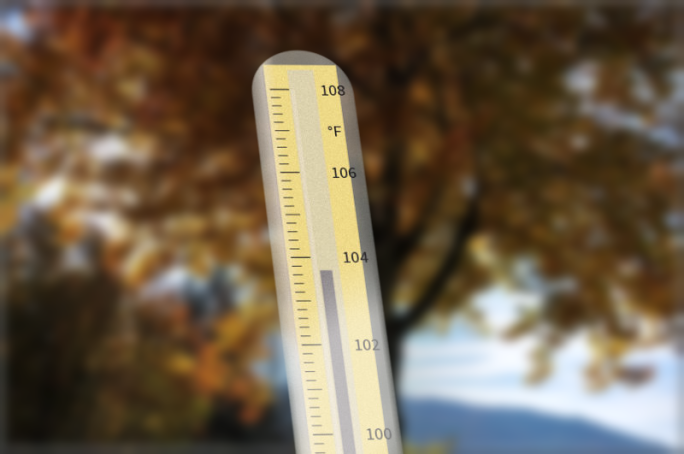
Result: 103.7 °F
